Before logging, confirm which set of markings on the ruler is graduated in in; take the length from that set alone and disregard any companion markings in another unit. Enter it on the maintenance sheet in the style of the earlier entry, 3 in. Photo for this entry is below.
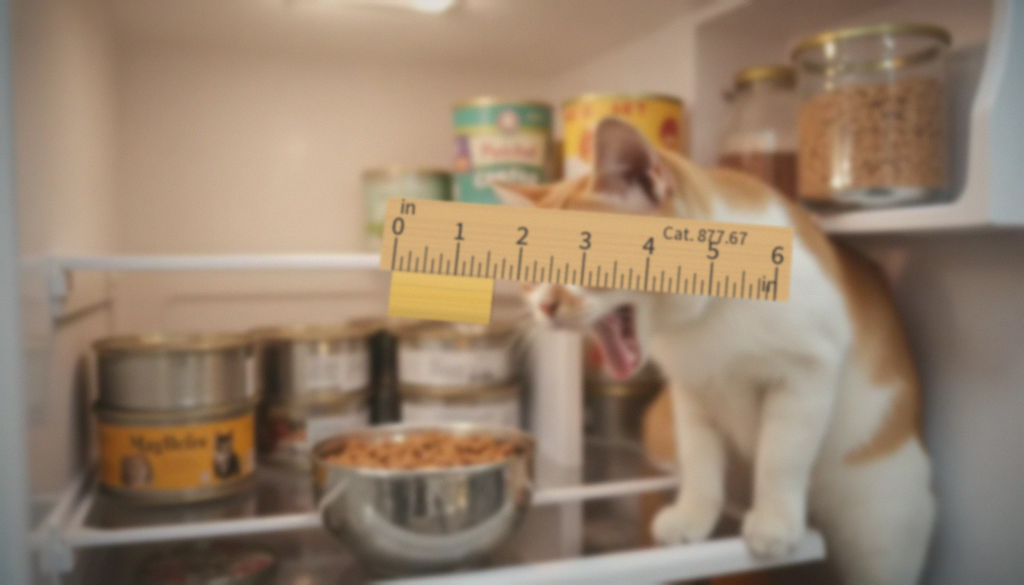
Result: 1.625 in
